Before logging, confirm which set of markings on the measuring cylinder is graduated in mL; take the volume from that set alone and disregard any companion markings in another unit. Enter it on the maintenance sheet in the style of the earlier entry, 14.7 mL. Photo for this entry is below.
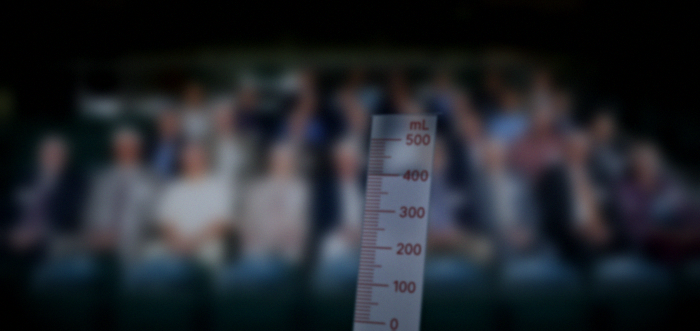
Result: 400 mL
